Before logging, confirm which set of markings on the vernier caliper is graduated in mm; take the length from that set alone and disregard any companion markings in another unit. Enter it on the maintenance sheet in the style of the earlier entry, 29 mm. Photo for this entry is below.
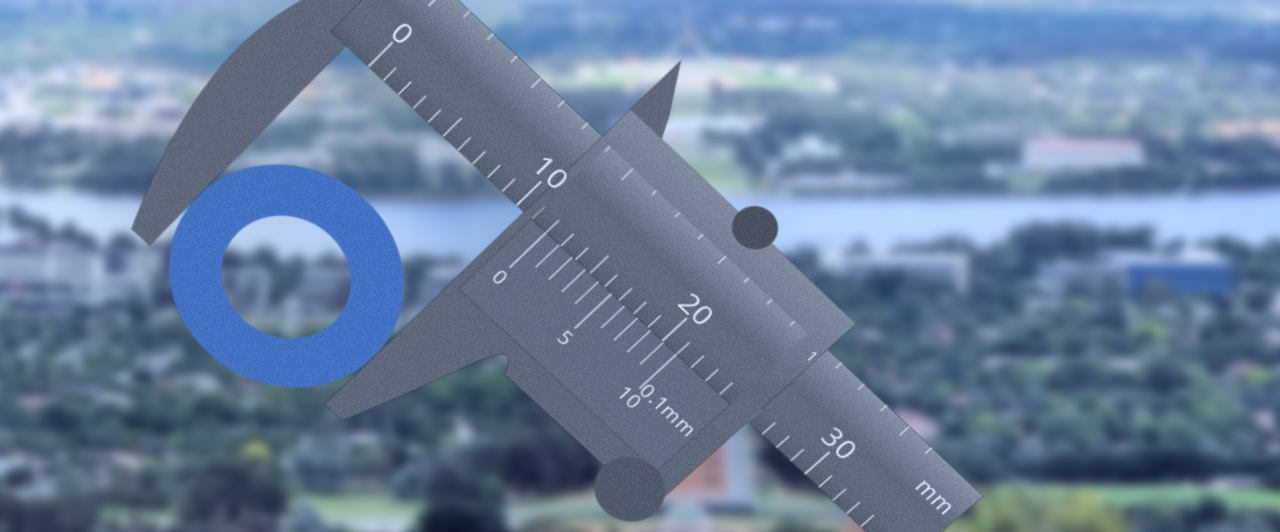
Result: 12.0 mm
